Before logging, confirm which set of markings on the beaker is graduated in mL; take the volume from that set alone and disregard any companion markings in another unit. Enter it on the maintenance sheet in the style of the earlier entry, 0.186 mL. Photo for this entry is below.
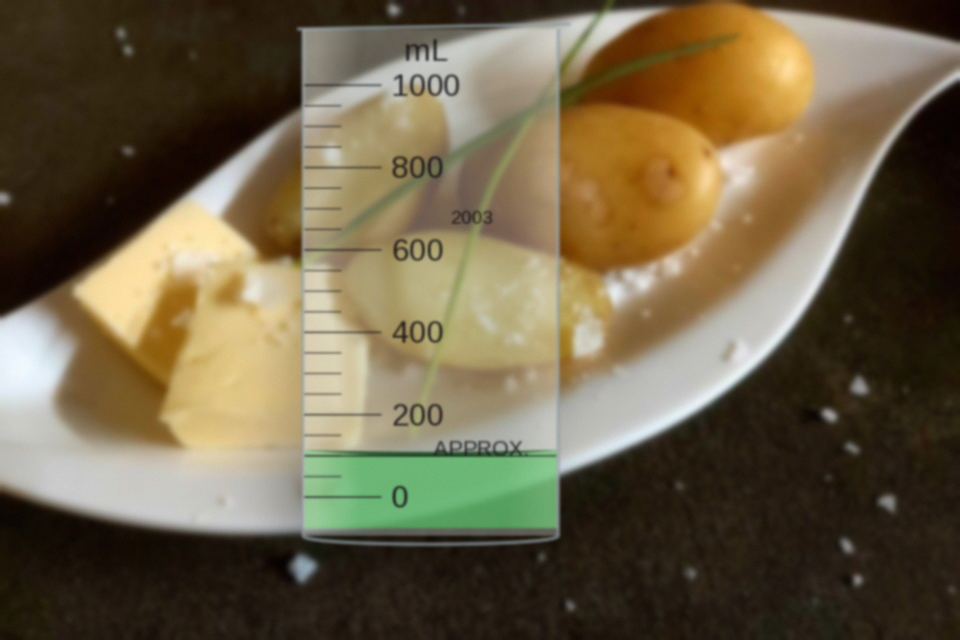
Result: 100 mL
